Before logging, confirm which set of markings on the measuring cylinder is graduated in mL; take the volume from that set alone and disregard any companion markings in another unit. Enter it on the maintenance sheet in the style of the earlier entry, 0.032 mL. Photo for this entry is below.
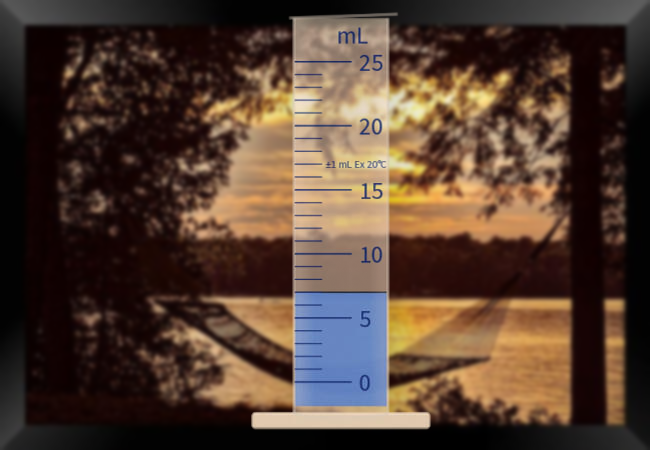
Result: 7 mL
